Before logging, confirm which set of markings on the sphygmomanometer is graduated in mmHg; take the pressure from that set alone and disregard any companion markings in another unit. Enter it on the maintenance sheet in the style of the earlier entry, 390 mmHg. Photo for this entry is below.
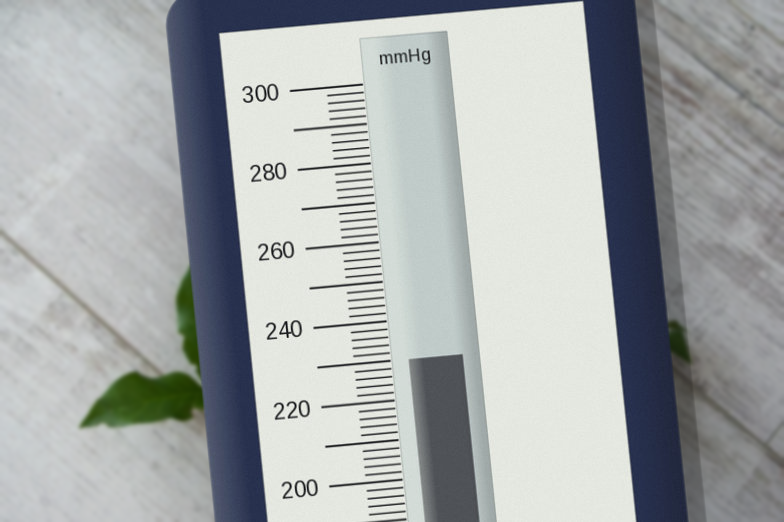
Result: 230 mmHg
